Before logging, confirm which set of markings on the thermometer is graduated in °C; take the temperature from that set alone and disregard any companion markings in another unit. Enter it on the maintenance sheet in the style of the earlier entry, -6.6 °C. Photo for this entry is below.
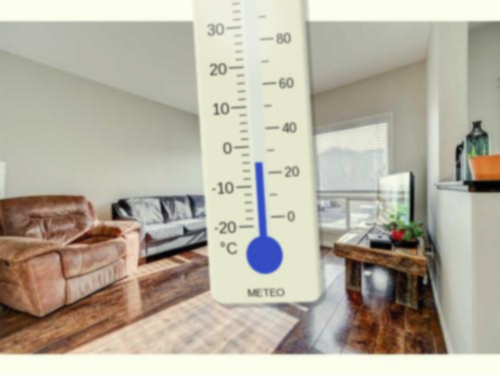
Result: -4 °C
